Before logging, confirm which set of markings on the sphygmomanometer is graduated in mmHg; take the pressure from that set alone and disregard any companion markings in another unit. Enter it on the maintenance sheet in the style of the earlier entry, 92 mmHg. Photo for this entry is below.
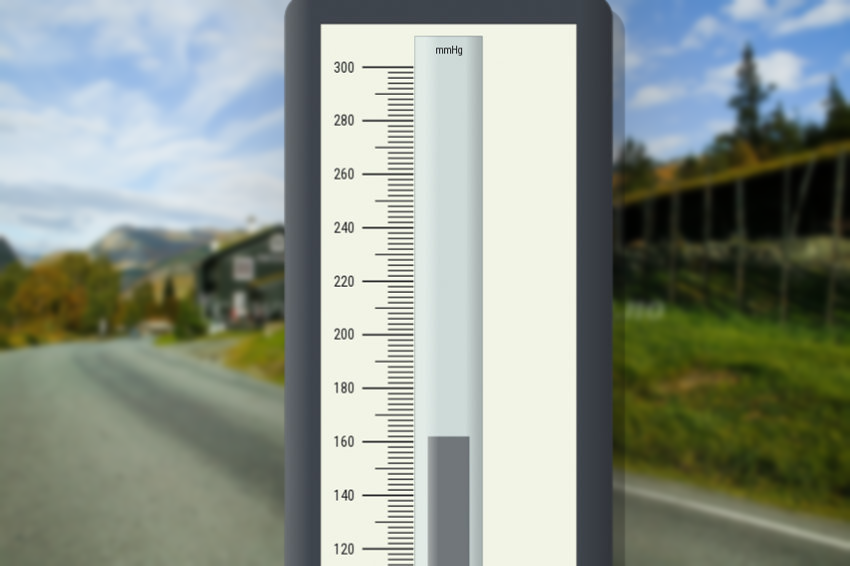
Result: 162 mmHg
